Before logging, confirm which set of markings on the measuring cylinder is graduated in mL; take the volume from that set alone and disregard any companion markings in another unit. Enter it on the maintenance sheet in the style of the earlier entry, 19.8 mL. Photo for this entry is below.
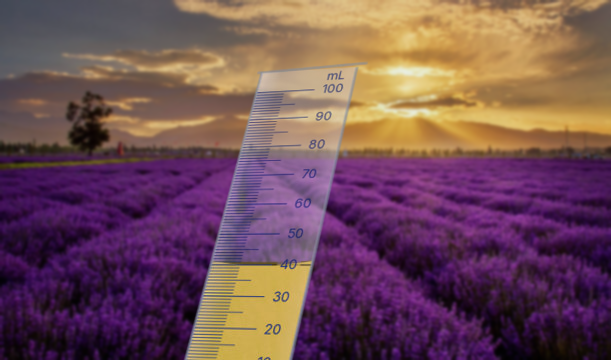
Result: 40 mL
